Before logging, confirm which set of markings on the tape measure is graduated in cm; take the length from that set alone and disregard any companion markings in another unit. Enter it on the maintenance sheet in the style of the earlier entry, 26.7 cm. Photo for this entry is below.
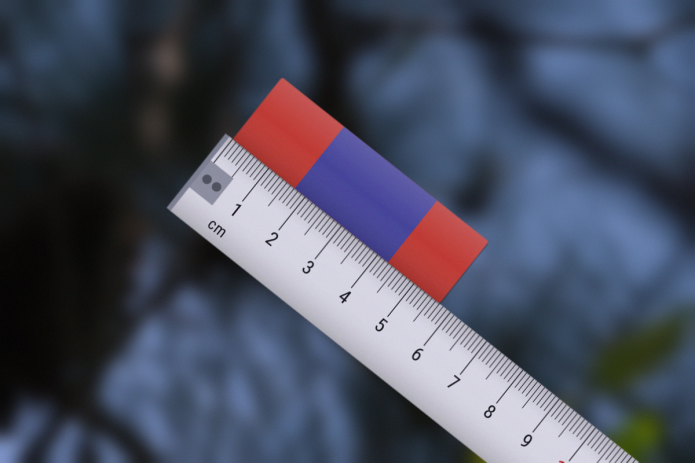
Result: 5.7 cm
